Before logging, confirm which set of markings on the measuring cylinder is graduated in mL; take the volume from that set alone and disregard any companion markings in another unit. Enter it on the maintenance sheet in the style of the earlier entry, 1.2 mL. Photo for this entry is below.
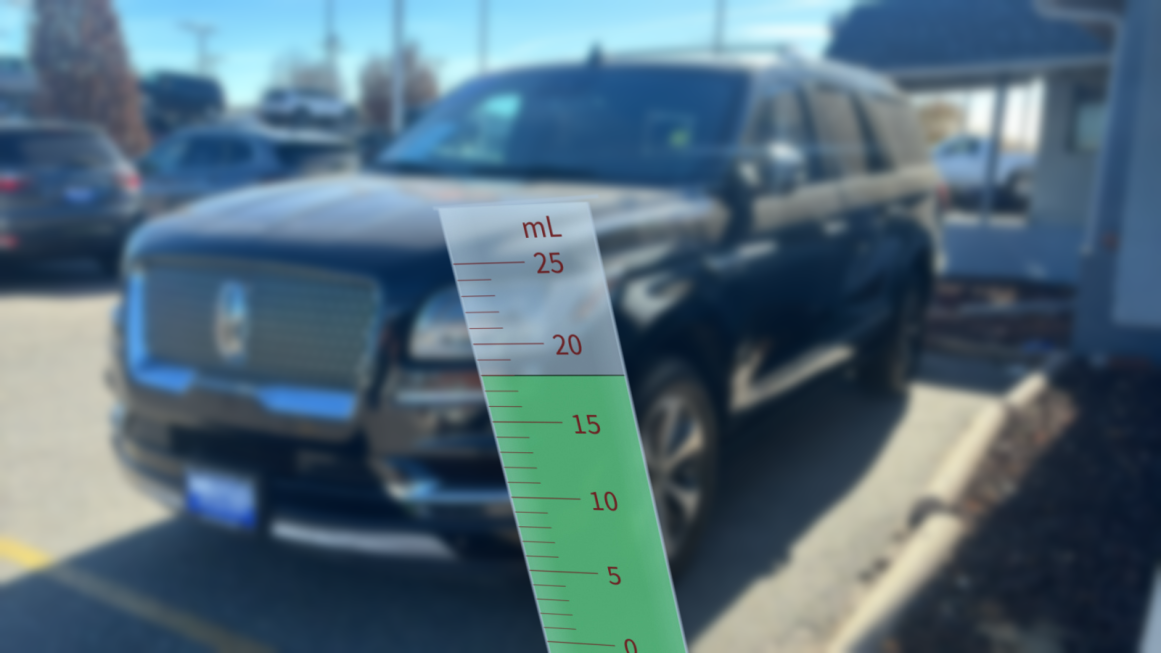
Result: 18 mL
